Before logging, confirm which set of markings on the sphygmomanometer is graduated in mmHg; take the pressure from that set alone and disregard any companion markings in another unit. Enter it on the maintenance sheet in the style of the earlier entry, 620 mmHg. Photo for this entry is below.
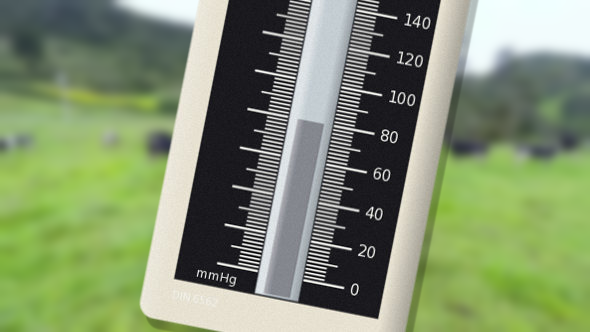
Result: 80 mmHg
